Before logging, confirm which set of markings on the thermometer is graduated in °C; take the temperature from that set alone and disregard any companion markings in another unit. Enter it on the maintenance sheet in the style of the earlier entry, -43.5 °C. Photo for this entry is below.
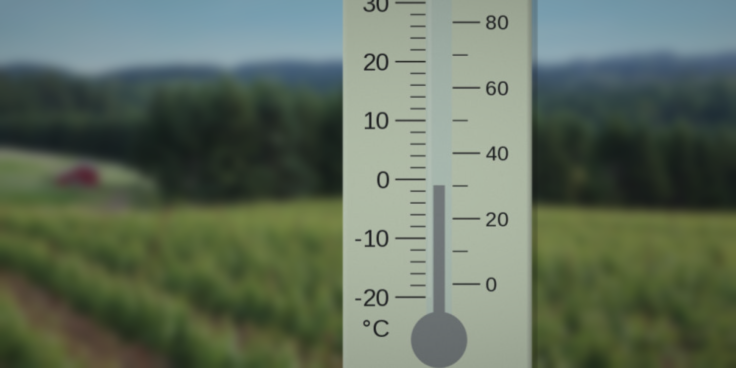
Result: -1 °C
